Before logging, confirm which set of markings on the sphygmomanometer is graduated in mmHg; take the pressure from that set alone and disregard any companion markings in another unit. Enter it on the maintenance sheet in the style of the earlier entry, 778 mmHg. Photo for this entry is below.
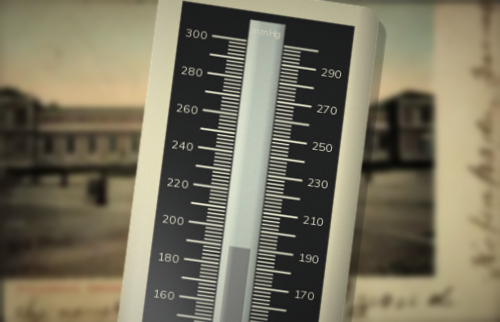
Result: 190 mmHg
